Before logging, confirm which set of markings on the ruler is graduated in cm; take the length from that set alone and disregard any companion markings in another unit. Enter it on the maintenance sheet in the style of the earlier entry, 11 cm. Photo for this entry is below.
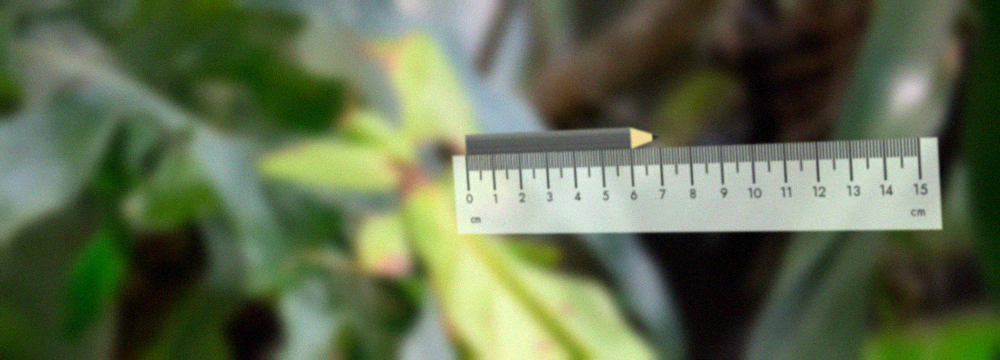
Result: 7 cm
